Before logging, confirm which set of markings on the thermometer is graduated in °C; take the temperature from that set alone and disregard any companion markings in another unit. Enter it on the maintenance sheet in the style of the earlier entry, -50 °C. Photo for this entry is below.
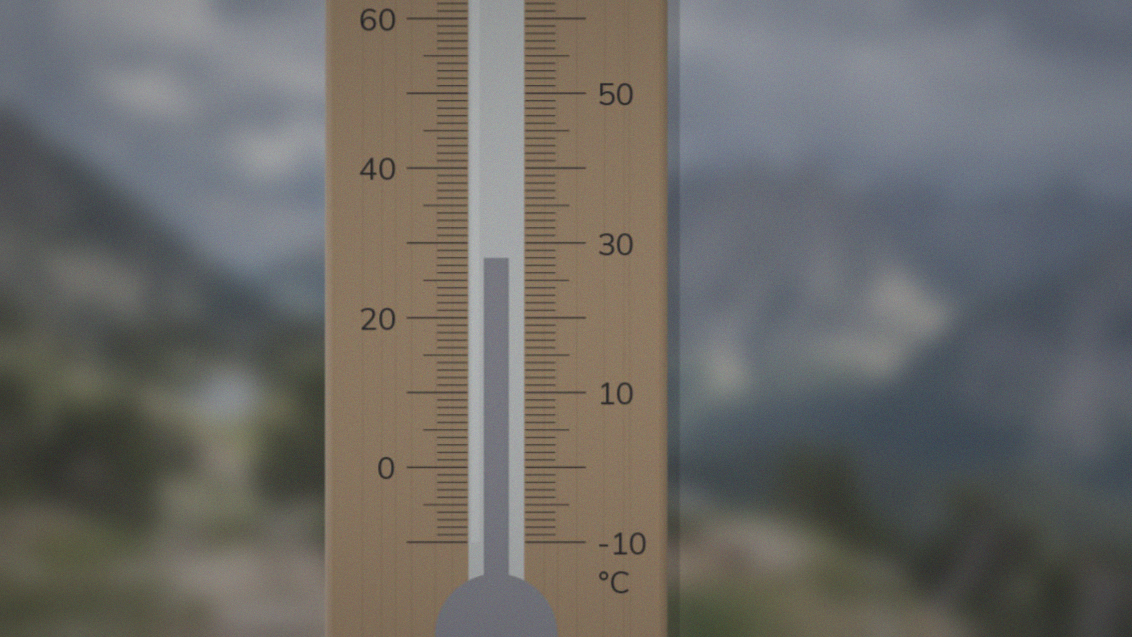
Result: 28 °C
